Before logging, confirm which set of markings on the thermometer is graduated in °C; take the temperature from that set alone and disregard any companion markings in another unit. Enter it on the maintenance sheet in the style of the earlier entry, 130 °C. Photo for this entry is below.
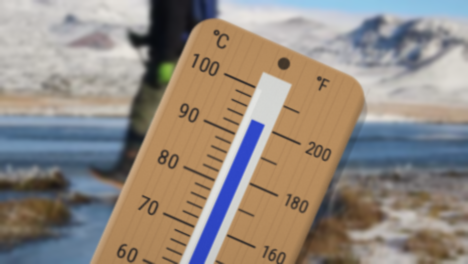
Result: 94 °C
